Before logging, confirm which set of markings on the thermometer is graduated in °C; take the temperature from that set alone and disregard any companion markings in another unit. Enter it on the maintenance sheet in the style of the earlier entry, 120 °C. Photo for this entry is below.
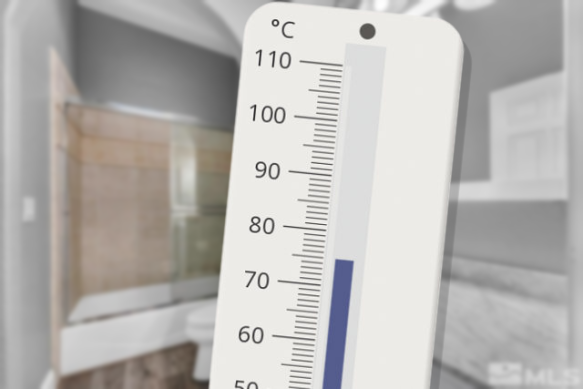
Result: 75 °C
